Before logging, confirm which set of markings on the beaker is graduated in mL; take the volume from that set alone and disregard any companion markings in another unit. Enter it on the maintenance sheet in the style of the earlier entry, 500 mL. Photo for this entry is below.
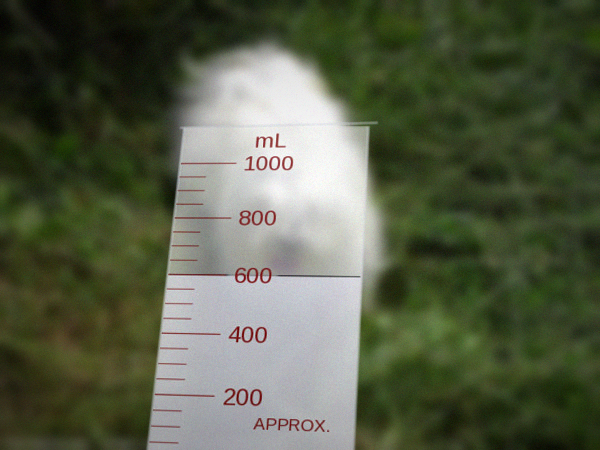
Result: 600 mL
